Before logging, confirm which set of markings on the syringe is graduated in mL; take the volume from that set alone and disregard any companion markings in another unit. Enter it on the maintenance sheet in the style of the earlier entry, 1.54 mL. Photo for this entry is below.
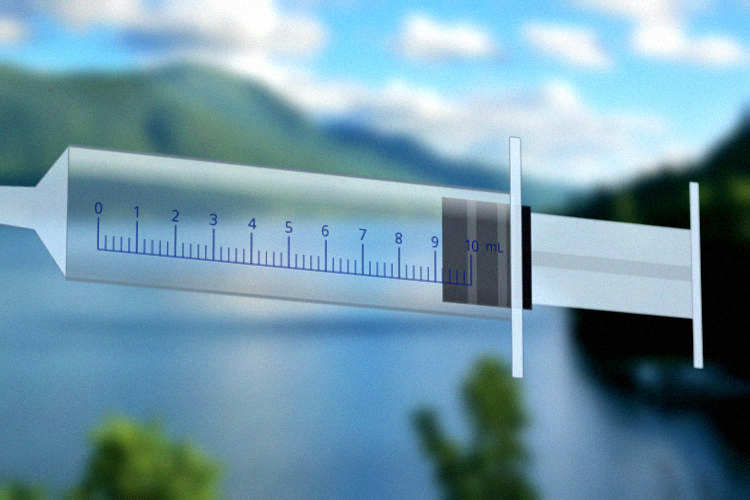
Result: 9.2 mL
